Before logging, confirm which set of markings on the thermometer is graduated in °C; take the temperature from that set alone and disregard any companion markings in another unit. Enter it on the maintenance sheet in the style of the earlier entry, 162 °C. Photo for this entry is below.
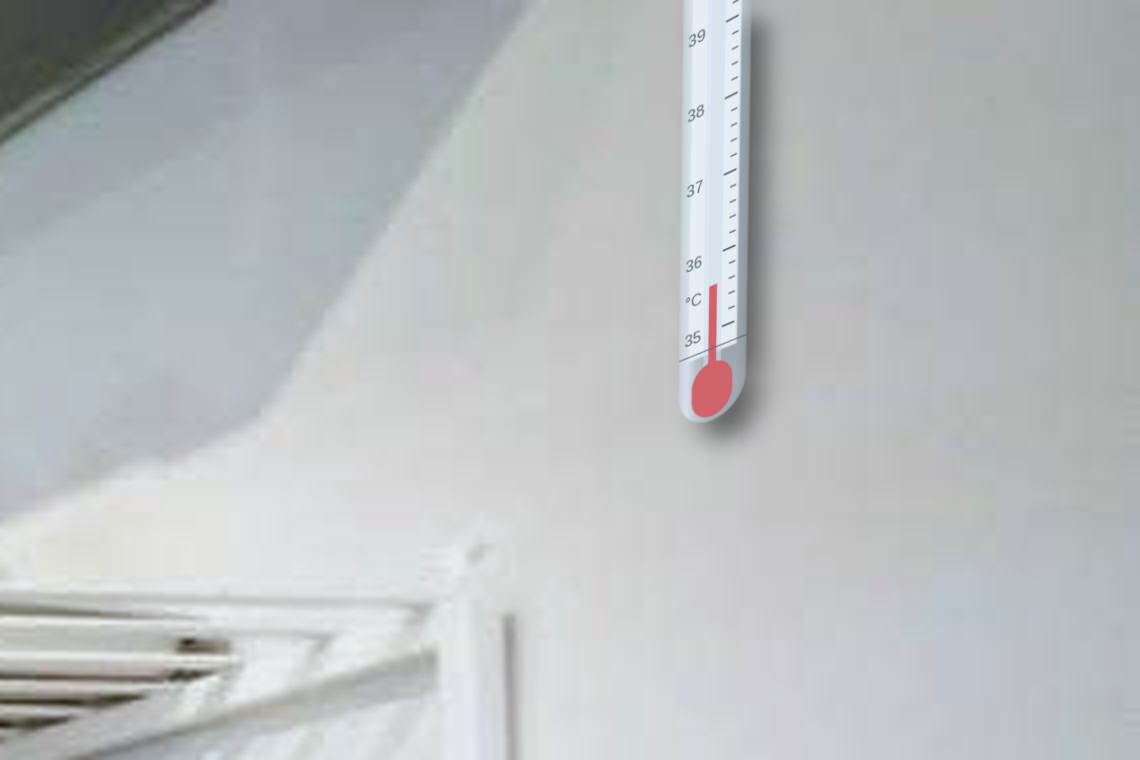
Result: 35.6 °C
